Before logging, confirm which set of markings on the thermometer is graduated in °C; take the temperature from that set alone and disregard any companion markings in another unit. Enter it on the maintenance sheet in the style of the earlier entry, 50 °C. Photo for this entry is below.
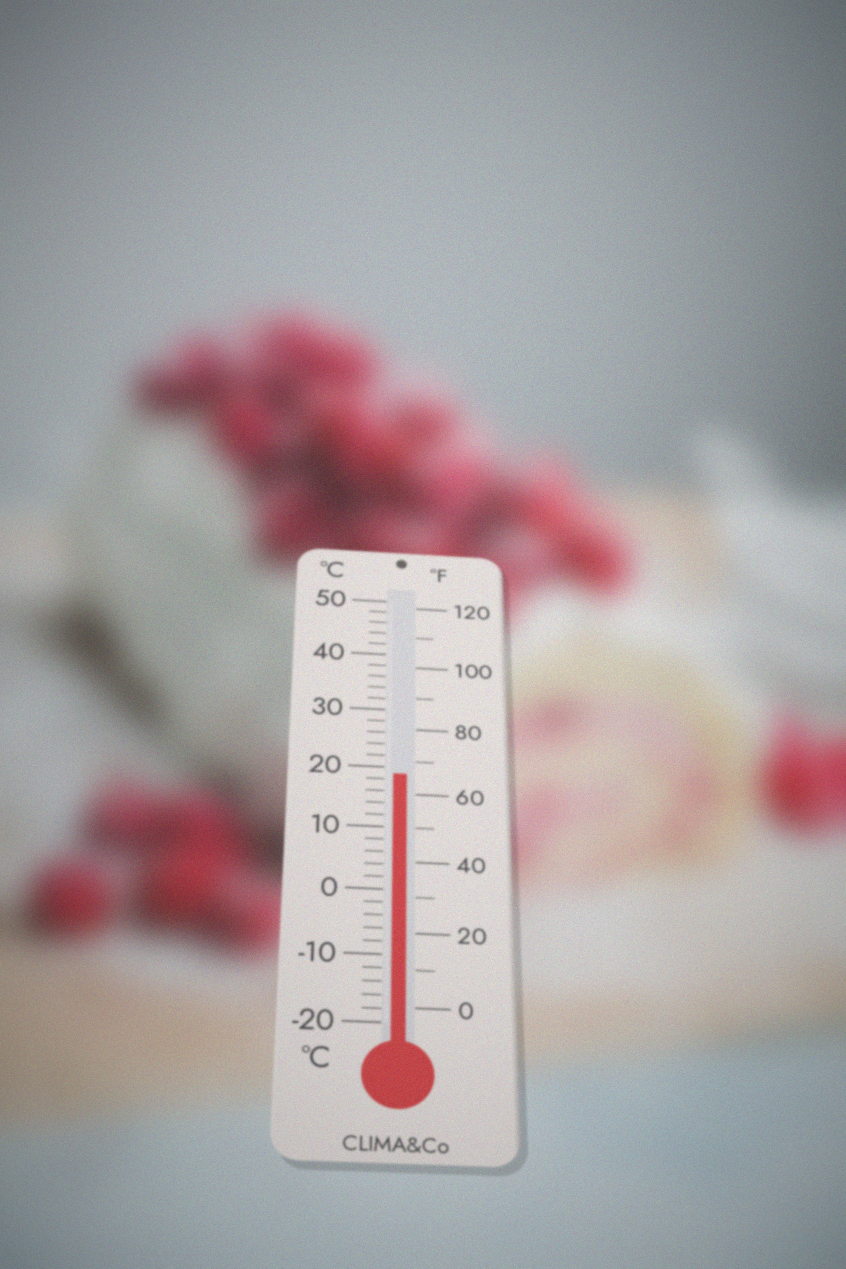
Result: 19 °C
